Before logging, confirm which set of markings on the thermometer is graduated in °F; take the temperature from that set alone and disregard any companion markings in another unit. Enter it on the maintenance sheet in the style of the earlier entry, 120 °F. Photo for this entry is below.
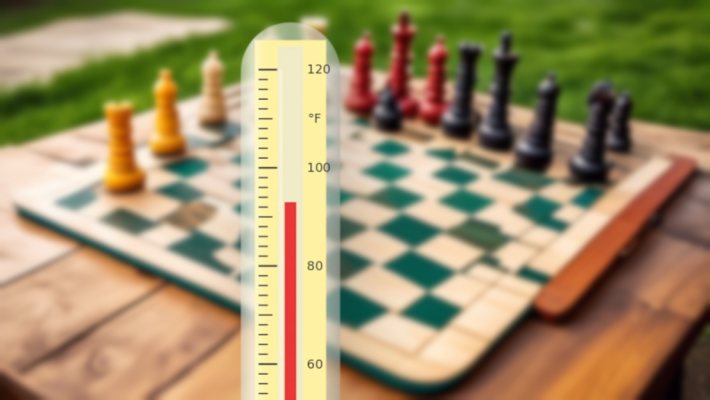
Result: 93 °F
